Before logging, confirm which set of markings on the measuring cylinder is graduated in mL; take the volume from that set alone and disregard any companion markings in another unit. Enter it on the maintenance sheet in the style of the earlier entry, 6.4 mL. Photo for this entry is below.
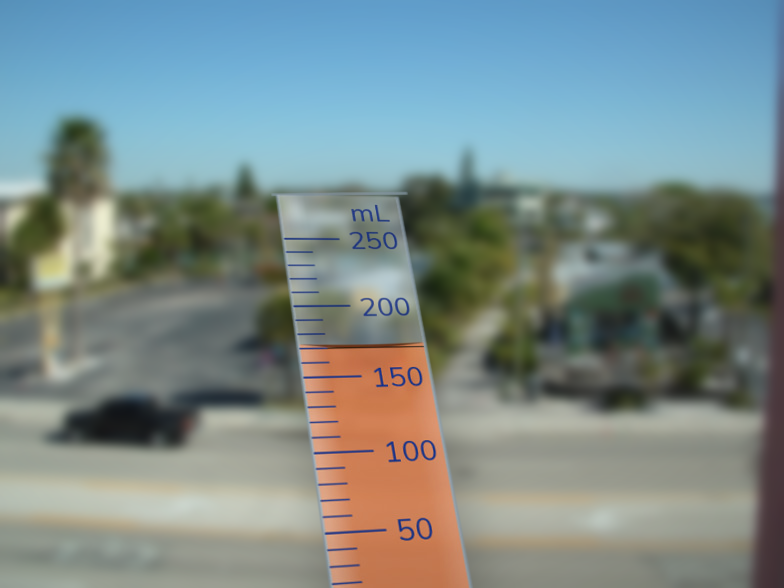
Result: 170 mL
